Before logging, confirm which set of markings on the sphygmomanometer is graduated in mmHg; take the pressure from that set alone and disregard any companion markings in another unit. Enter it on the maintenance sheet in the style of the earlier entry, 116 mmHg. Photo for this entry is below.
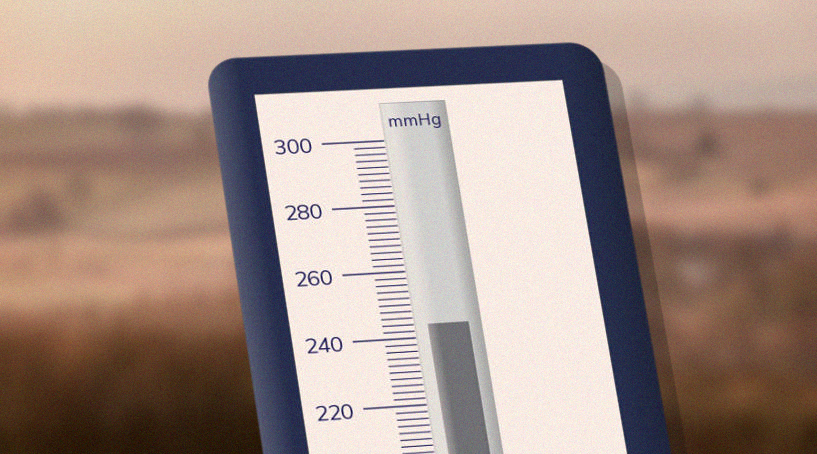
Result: 244 mmHg
